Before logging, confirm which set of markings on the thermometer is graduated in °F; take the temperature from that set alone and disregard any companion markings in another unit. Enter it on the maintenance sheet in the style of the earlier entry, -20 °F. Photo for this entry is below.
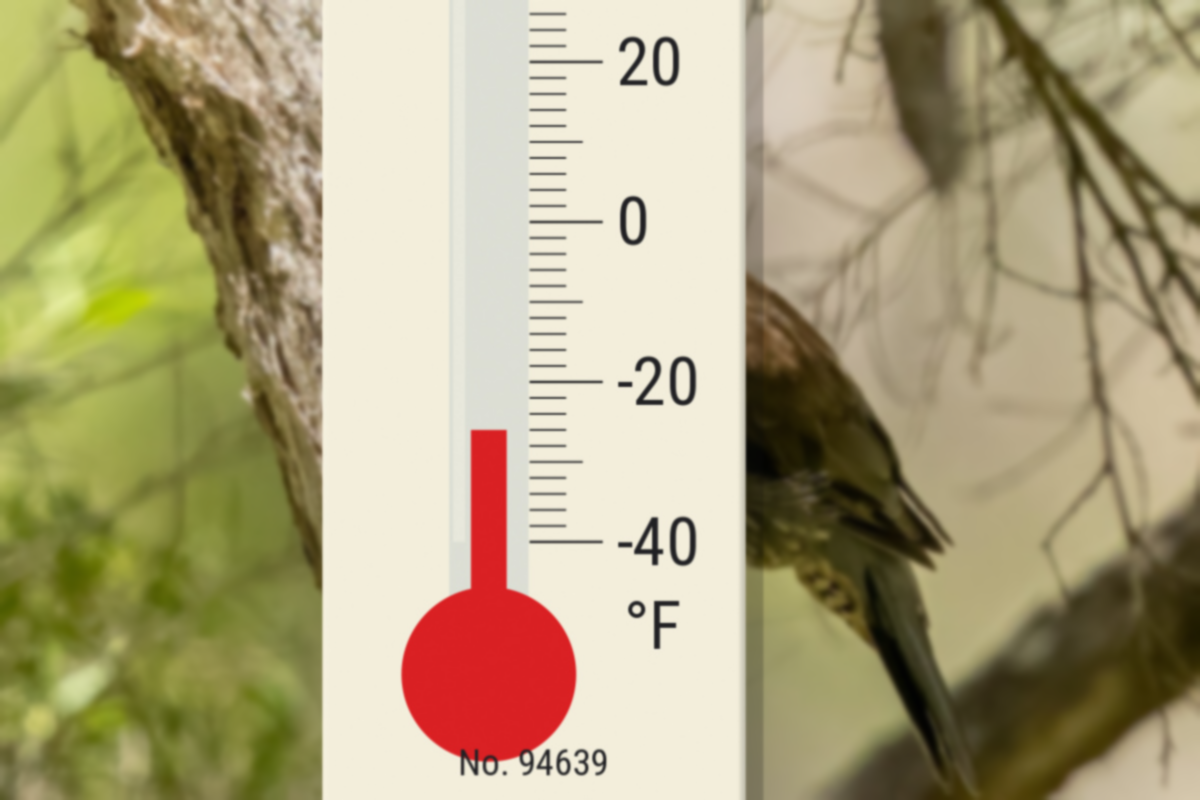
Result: -26 °F
